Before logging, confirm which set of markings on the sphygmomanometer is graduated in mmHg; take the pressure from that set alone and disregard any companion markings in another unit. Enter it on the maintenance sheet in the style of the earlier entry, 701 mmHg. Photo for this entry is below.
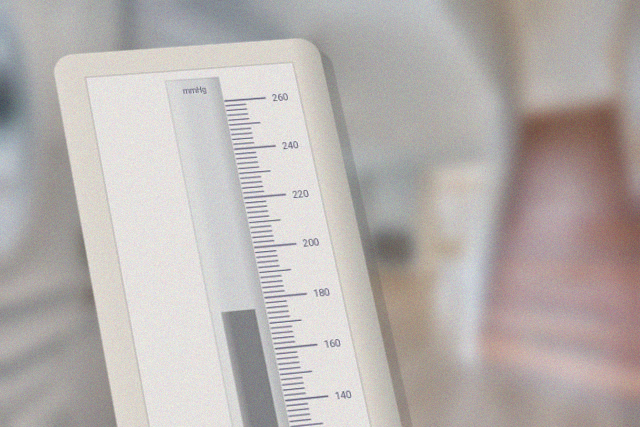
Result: 176 mmHg
